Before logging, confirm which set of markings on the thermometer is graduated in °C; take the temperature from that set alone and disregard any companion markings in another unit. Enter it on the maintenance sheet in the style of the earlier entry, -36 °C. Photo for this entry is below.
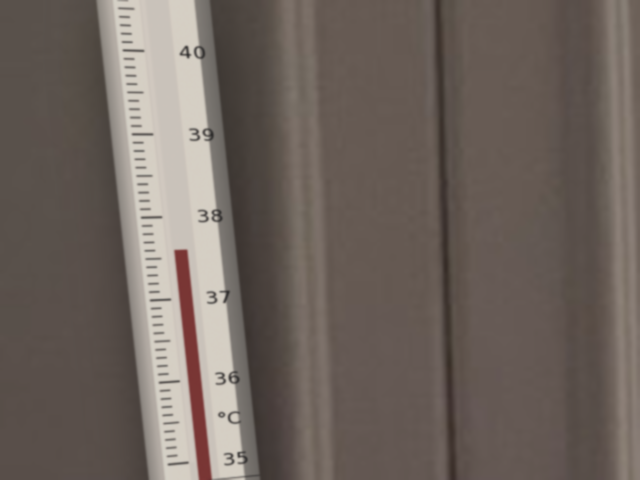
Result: 37.6 °C
